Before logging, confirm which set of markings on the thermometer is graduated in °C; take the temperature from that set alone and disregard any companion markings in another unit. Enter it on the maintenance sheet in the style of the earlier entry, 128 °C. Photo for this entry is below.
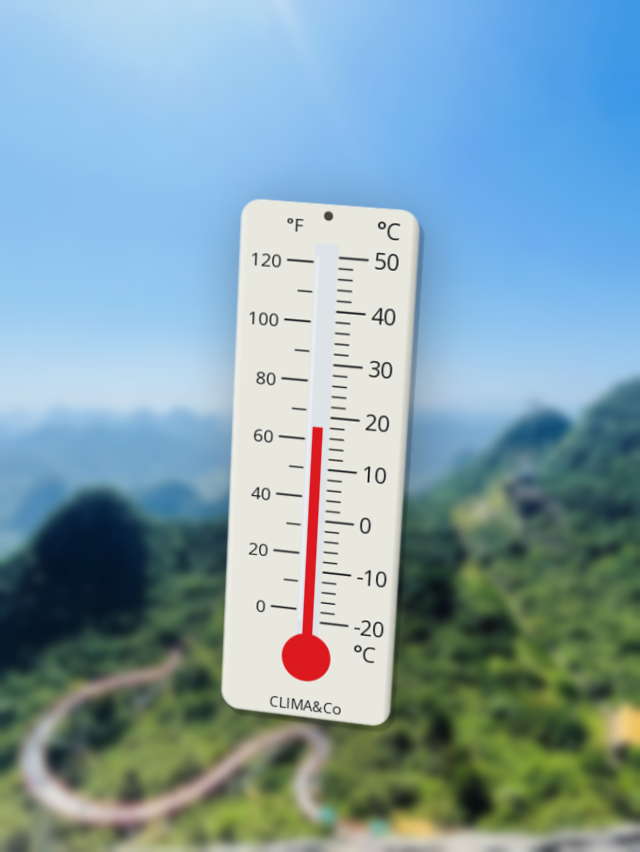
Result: 18 °C
